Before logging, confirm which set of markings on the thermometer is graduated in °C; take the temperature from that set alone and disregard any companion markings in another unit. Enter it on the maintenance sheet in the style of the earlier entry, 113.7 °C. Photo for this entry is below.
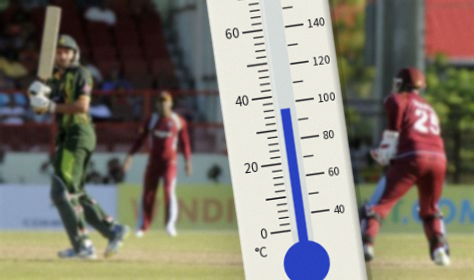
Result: 36 °C
